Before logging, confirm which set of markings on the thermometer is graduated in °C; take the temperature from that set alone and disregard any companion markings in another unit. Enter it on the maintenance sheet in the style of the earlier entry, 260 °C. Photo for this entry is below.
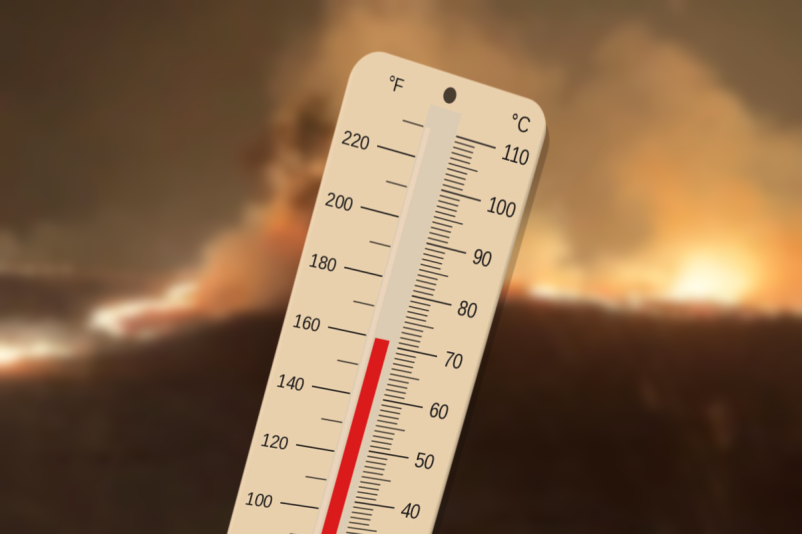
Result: 71 °C
